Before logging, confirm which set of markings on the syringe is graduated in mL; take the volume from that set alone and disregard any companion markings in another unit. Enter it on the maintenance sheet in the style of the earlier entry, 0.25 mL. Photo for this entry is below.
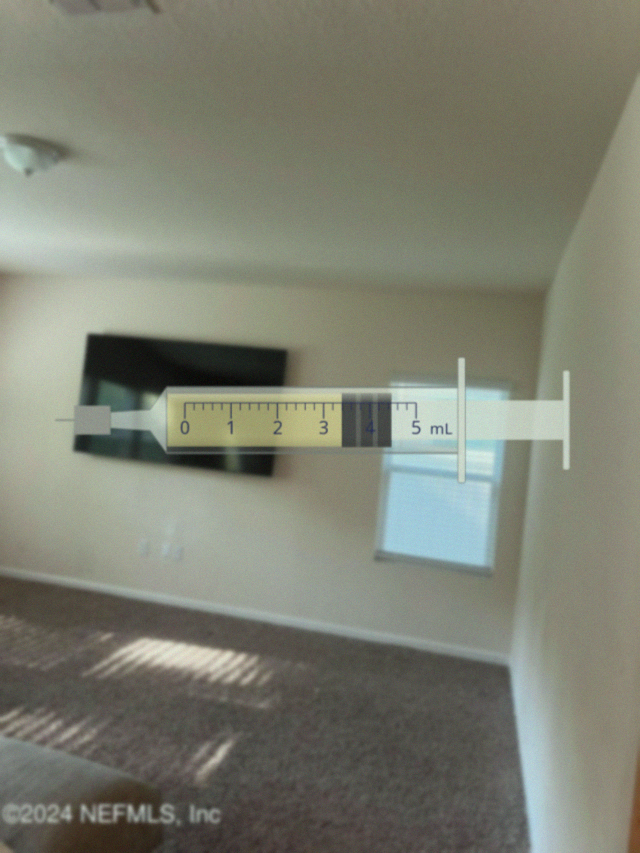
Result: 3.4 mL
